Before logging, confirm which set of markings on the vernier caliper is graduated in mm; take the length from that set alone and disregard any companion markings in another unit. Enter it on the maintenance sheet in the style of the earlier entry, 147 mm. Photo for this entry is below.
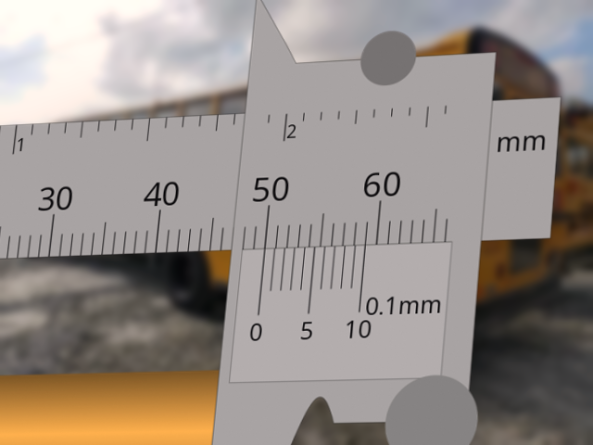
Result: 50.0 mm
